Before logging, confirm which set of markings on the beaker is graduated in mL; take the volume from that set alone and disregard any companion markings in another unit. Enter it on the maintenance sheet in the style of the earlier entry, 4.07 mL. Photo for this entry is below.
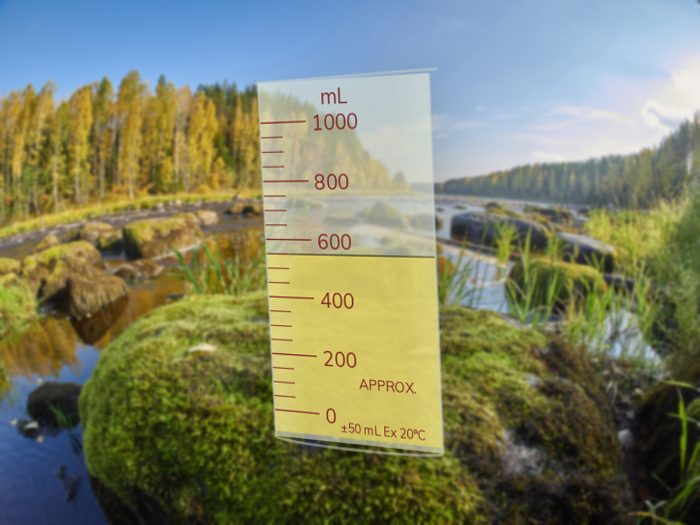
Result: 550 mL
